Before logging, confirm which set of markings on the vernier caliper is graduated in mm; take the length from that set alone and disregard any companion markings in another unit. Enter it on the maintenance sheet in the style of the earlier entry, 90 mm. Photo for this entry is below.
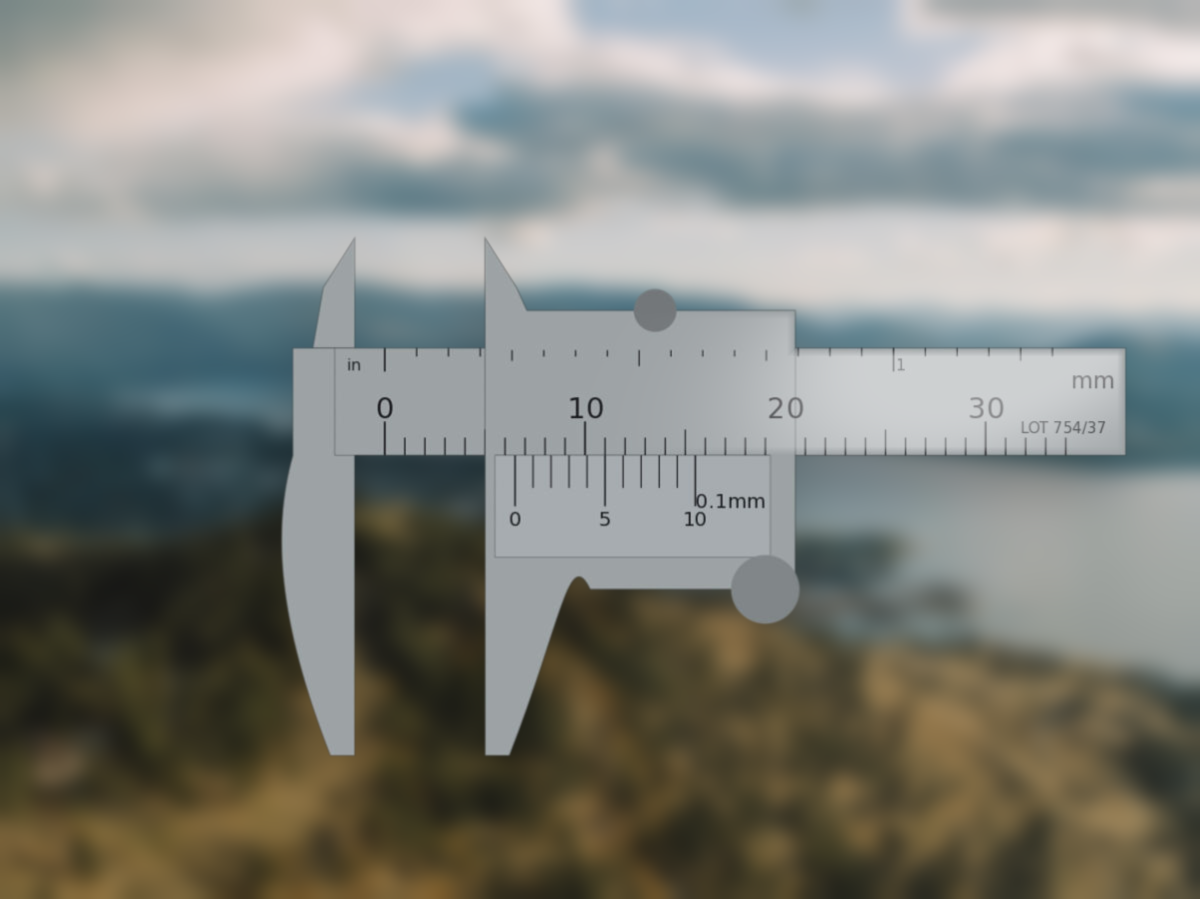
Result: 6.5 mm
